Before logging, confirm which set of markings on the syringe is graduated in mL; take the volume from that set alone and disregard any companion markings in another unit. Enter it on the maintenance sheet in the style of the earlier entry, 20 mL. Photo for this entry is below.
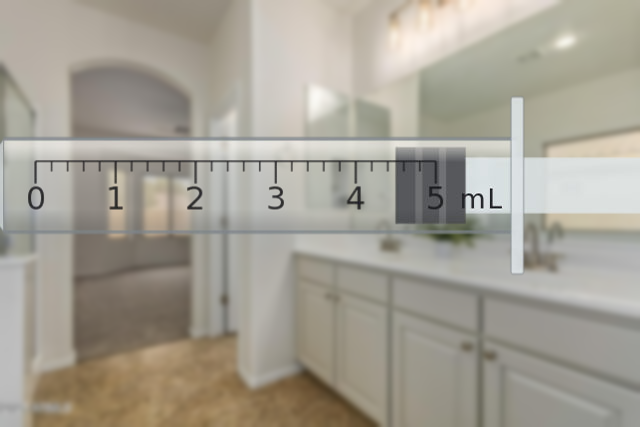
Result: 4.5 mL
